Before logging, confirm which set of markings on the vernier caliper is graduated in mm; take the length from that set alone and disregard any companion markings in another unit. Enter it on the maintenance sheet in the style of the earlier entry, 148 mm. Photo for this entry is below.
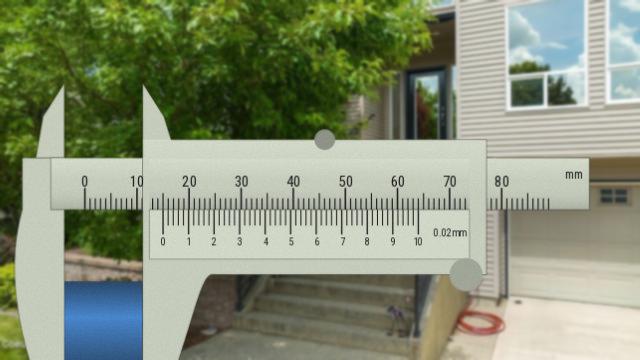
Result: 15.0 mm
